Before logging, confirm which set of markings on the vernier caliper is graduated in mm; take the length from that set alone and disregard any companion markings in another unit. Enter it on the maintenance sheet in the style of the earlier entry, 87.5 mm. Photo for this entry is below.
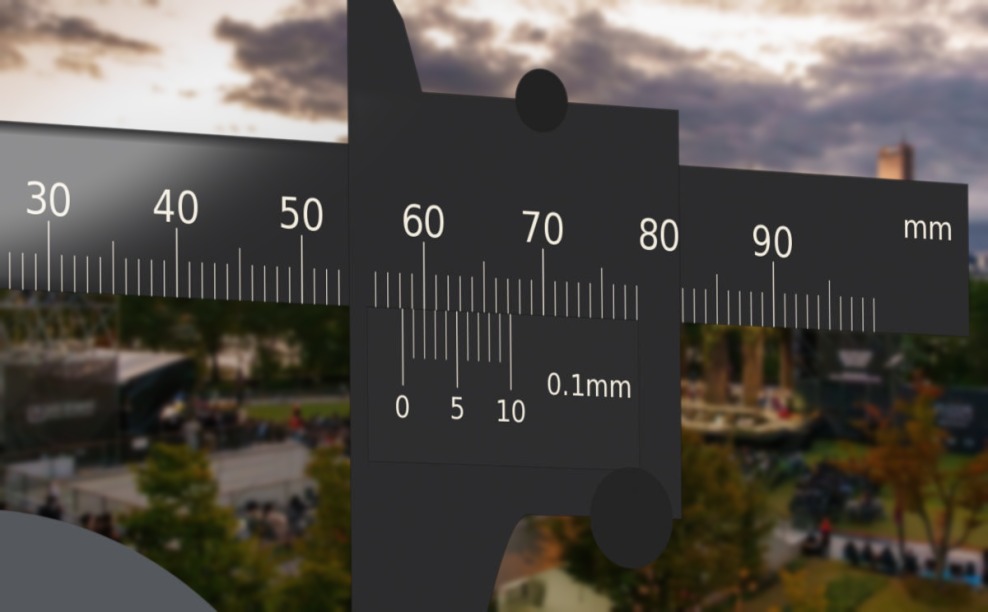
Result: 58.2 mm
